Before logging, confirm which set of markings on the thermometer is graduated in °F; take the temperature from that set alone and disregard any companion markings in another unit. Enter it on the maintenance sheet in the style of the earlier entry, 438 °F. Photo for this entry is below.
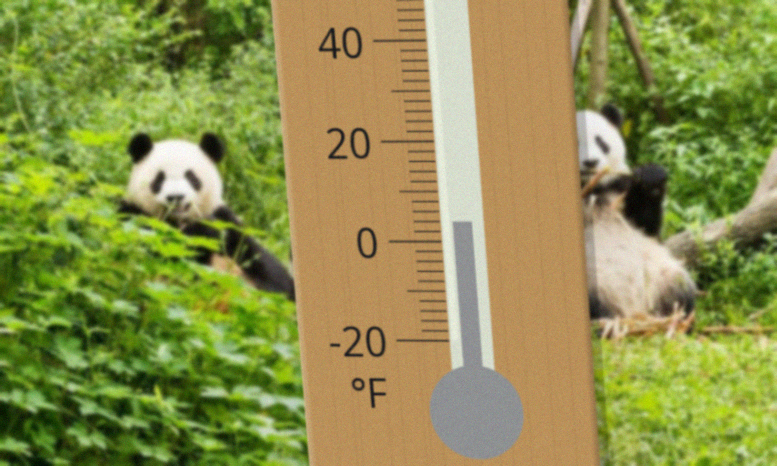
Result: 4 °F
